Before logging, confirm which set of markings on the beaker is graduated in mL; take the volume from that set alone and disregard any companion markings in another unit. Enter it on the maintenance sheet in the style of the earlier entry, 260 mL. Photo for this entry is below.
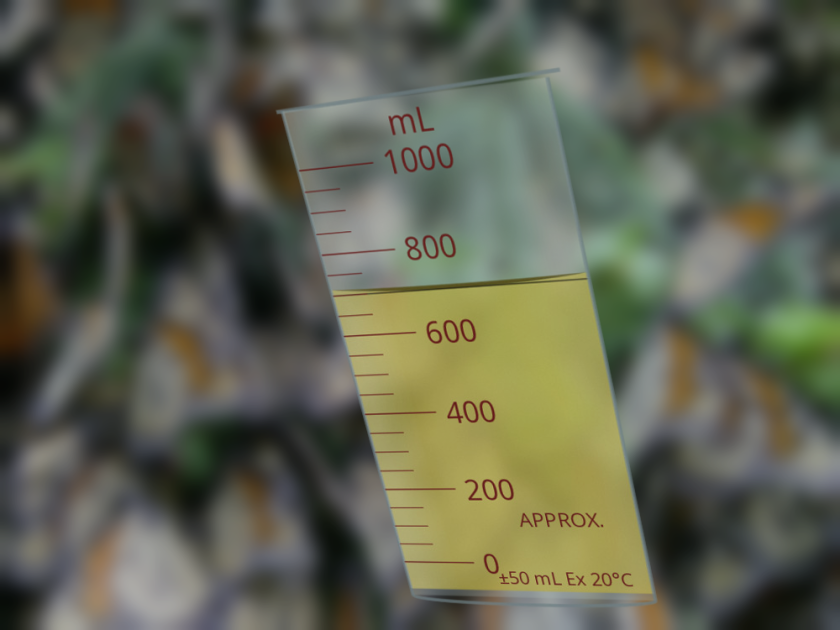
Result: 700 mL
